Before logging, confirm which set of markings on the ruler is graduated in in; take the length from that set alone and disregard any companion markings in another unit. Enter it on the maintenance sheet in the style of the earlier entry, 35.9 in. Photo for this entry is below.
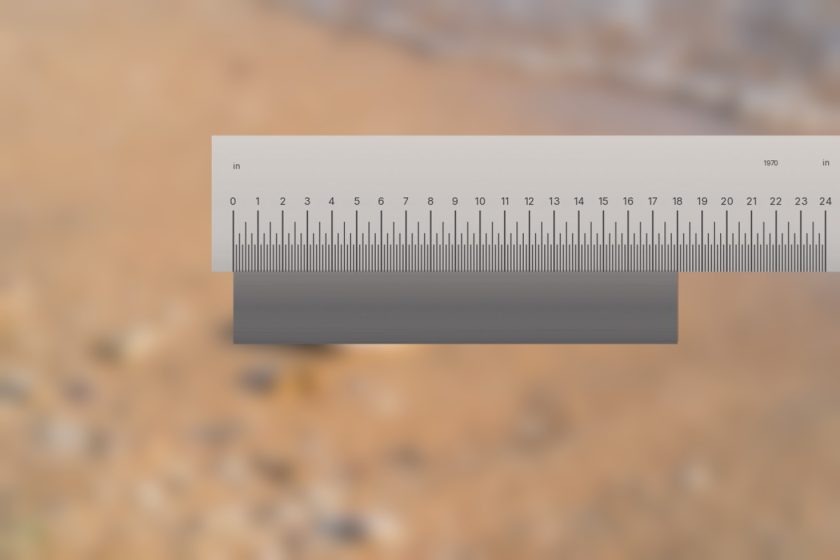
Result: 18 in
